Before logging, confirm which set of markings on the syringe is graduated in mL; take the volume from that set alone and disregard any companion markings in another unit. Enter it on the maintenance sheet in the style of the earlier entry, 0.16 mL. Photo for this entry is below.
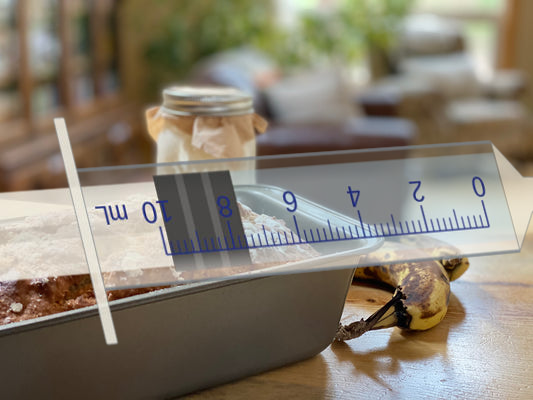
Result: 7.6 mL
